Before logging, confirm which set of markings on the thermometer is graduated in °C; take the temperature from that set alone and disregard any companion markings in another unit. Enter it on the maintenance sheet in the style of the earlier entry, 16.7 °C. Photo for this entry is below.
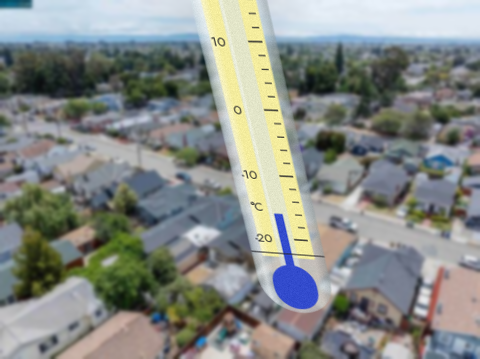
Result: -16 °C
